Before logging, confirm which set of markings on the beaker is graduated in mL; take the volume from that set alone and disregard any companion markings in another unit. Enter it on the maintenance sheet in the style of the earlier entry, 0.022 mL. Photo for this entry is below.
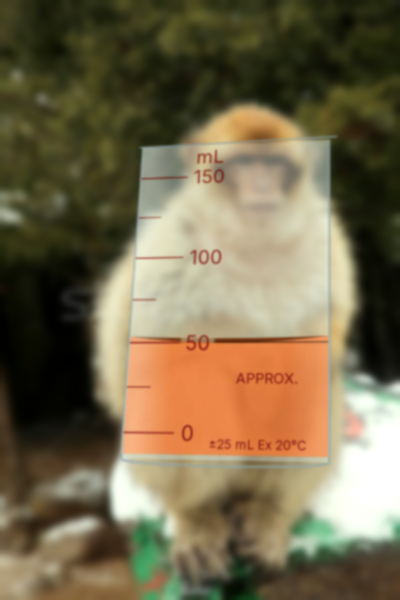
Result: 50 mL
